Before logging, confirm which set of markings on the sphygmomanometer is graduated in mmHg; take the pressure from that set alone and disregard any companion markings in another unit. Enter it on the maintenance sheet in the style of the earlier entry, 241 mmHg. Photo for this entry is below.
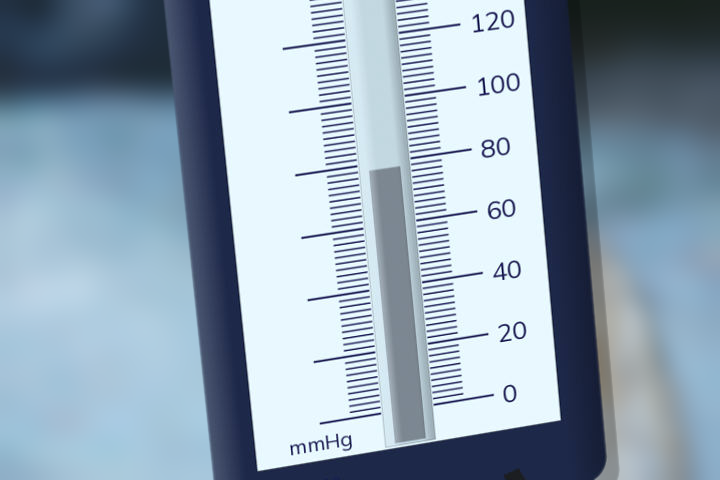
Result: 78 mmHg
